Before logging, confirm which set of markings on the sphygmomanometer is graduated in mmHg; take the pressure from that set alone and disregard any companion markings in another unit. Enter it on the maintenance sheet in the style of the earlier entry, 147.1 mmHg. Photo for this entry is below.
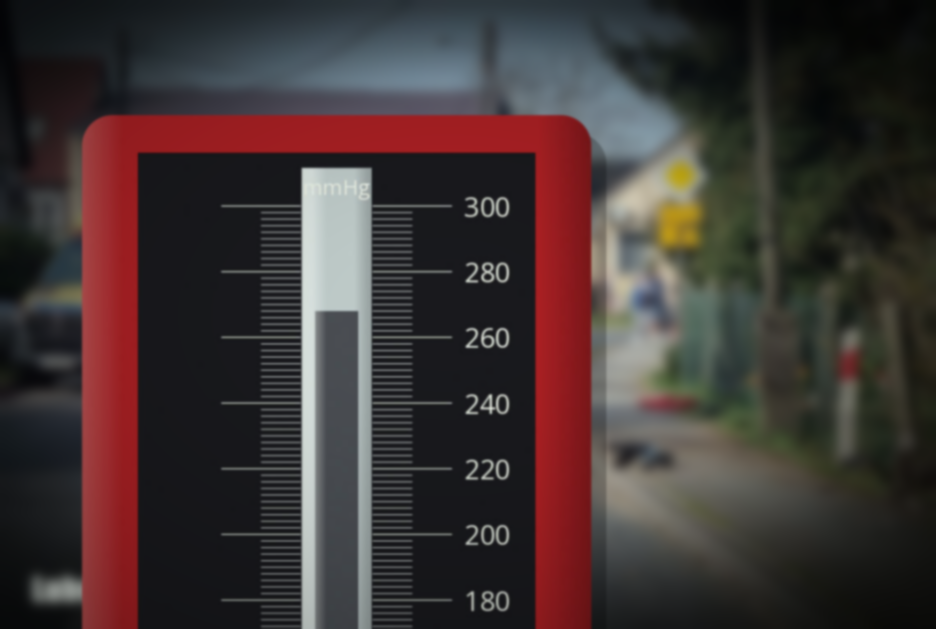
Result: 268 mmHg
